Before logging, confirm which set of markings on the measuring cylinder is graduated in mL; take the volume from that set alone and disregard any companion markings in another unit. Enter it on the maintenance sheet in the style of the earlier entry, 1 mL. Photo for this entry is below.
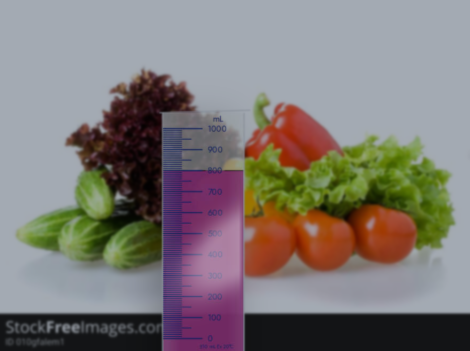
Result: 800 mL
